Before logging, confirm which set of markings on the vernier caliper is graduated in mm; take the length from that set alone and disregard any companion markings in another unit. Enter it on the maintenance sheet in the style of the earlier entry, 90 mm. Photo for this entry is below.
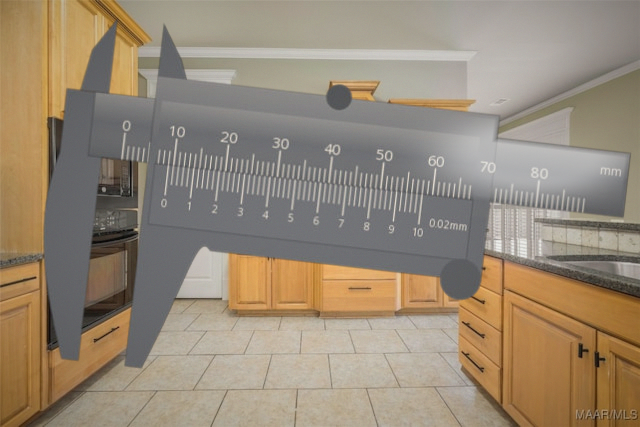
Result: 9.0 mm
